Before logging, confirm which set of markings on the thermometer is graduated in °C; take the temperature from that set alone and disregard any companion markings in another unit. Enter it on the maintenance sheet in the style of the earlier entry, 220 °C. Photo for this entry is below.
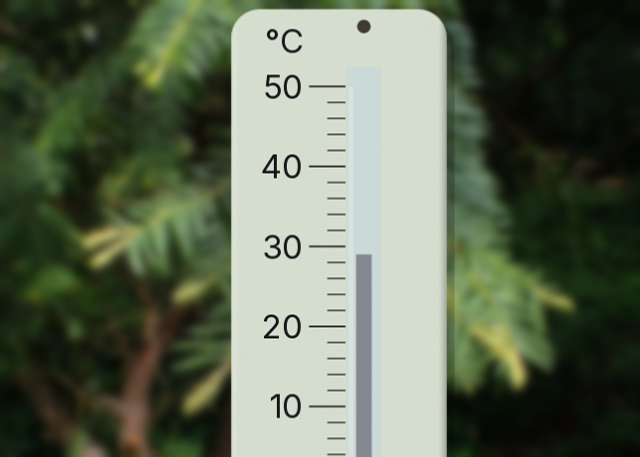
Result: 29 °C
